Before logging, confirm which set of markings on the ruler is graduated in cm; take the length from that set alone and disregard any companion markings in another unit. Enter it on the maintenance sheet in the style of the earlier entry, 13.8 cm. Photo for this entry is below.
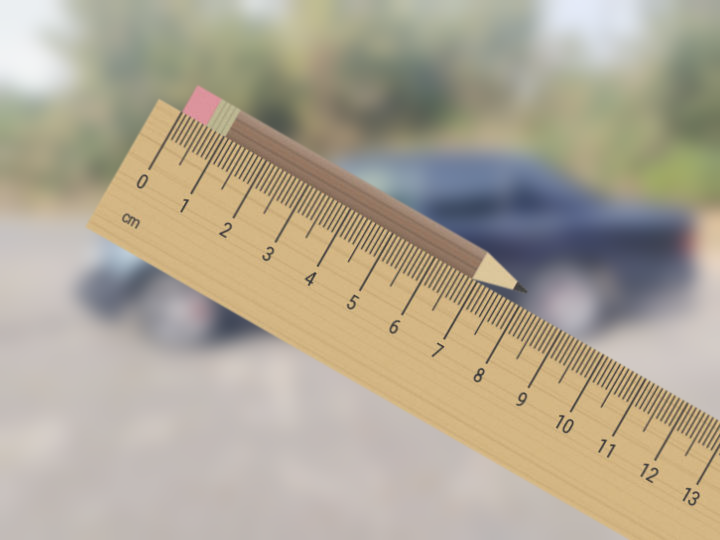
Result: 8 cm
